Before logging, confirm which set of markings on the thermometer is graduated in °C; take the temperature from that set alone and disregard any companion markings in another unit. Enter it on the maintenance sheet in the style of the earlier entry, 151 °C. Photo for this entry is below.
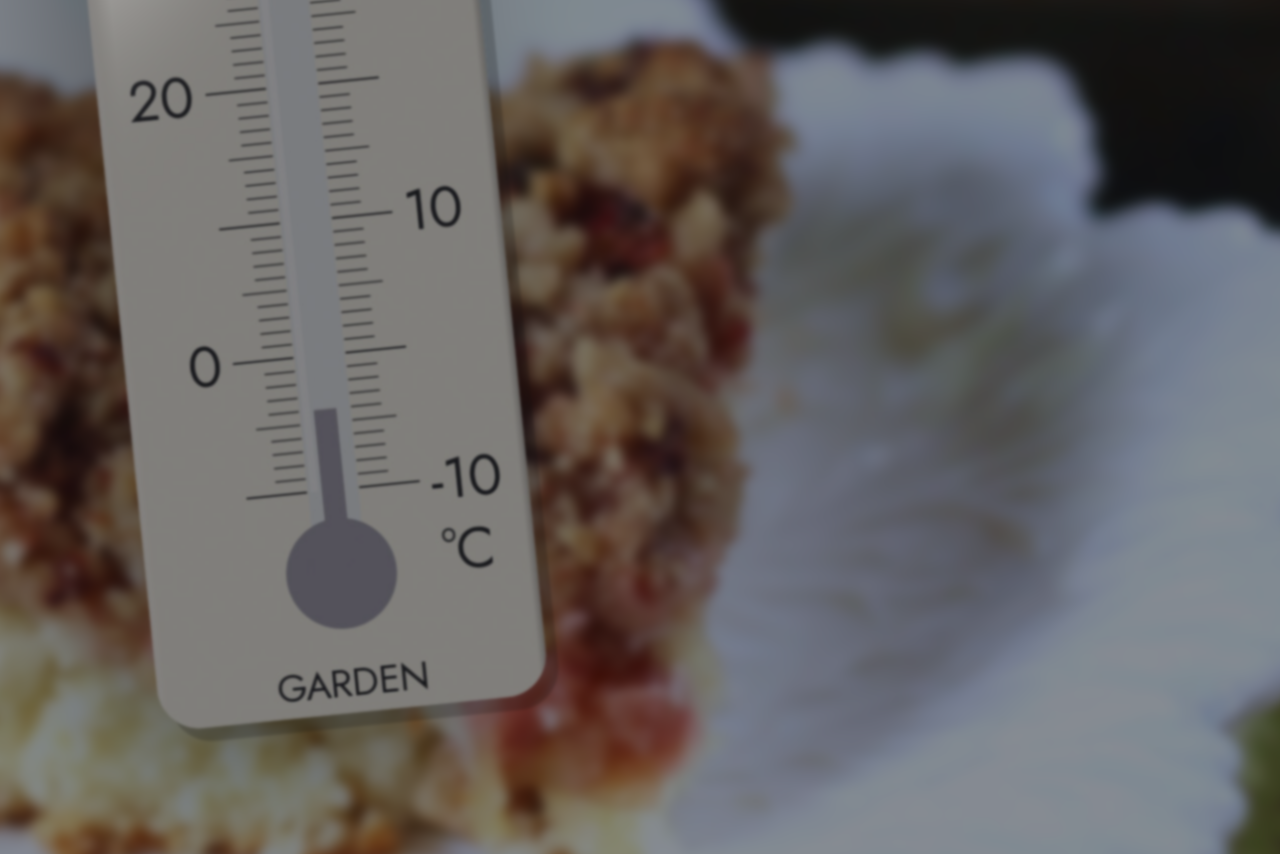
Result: -4 °C
